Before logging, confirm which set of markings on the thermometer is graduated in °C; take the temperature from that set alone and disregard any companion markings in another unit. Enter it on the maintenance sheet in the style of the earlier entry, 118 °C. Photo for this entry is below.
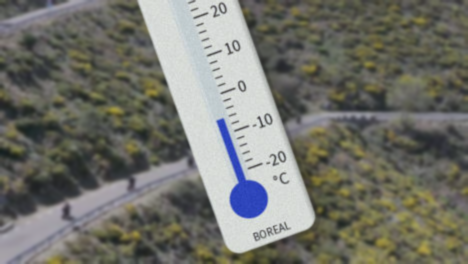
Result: -6 °C
